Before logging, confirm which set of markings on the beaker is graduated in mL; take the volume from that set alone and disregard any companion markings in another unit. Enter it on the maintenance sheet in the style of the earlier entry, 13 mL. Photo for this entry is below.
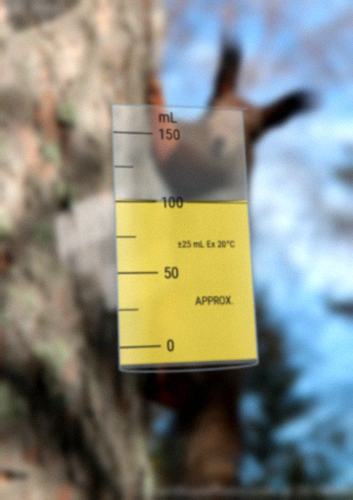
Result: 100 mL
